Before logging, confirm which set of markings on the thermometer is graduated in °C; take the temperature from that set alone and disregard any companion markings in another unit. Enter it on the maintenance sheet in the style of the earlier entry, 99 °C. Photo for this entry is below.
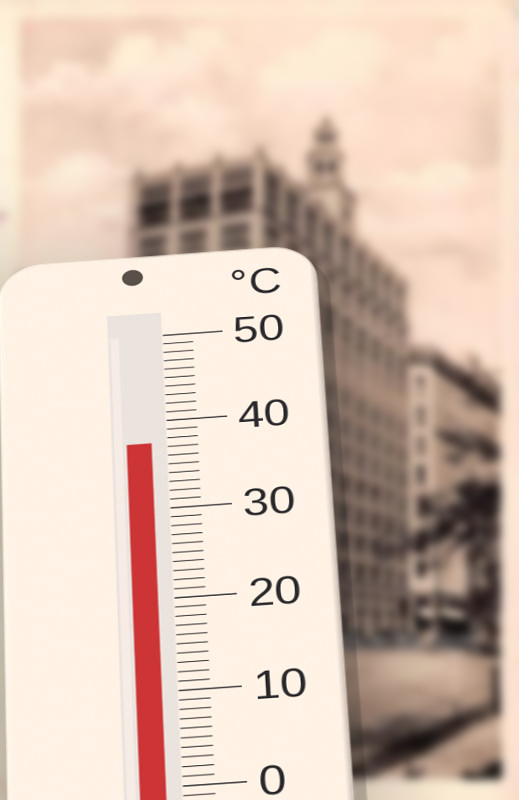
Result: 37.5 °C
